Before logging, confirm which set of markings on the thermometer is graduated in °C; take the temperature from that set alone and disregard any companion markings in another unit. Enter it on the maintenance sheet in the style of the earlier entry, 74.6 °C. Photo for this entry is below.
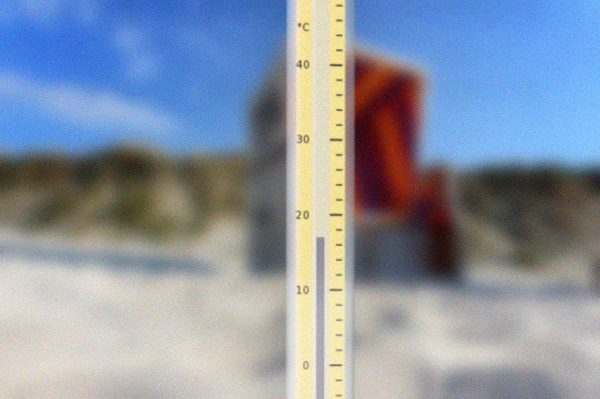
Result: 17 °C
